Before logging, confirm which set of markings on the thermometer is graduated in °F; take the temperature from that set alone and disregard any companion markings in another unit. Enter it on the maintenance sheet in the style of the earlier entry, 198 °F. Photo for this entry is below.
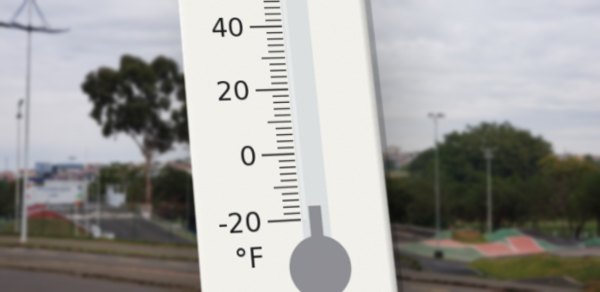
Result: -16 °F
